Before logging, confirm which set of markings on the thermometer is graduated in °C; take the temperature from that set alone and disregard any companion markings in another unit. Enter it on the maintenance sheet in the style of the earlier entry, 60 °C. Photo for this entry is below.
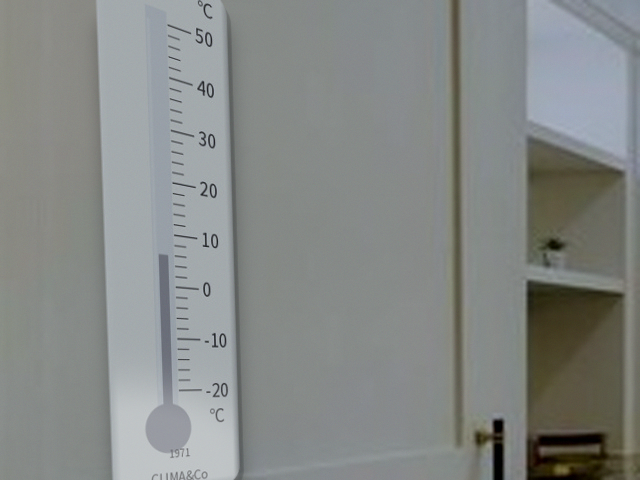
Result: 6 °C
